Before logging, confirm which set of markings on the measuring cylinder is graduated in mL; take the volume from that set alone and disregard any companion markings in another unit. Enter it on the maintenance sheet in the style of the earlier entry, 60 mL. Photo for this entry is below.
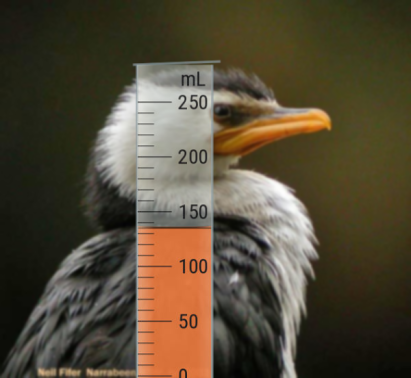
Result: 135 mL
